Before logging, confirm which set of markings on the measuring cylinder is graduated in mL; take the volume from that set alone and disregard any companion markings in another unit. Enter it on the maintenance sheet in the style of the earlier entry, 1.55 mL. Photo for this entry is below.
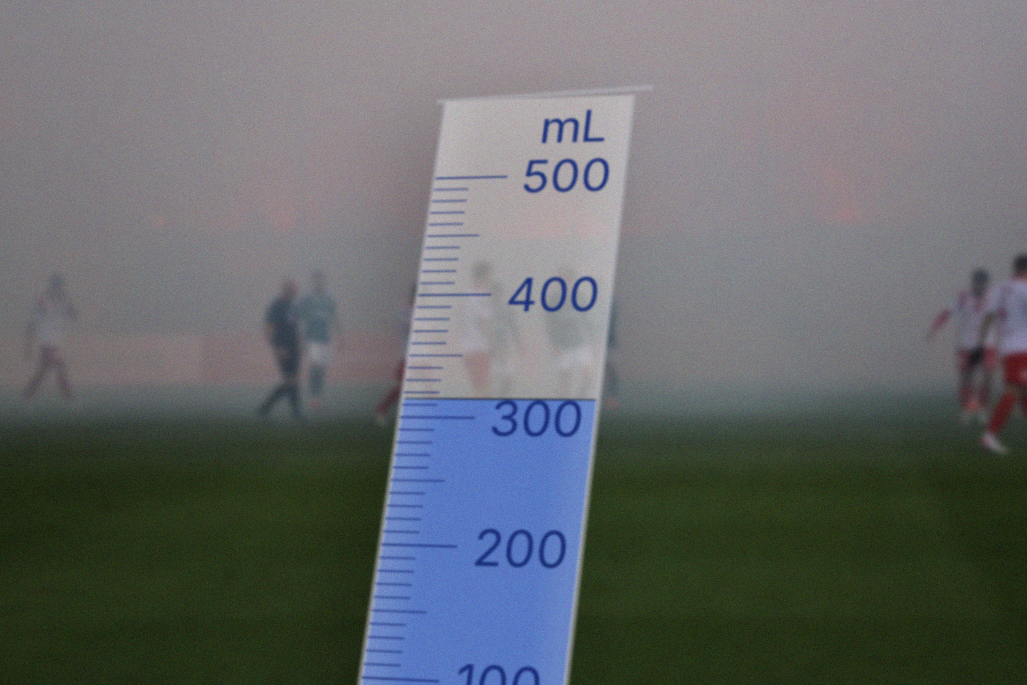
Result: 315 mL
